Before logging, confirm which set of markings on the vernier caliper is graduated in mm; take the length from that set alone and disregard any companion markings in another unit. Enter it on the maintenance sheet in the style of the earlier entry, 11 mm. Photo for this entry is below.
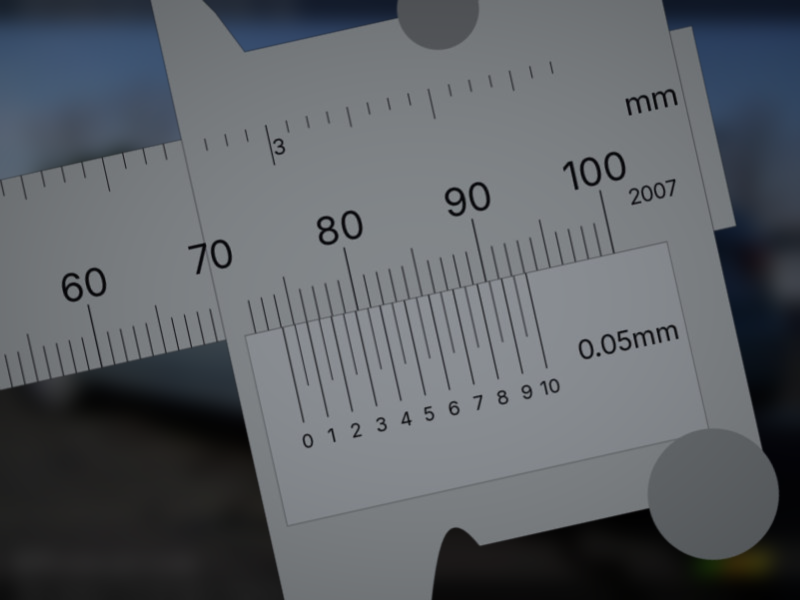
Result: 74.1 mm
